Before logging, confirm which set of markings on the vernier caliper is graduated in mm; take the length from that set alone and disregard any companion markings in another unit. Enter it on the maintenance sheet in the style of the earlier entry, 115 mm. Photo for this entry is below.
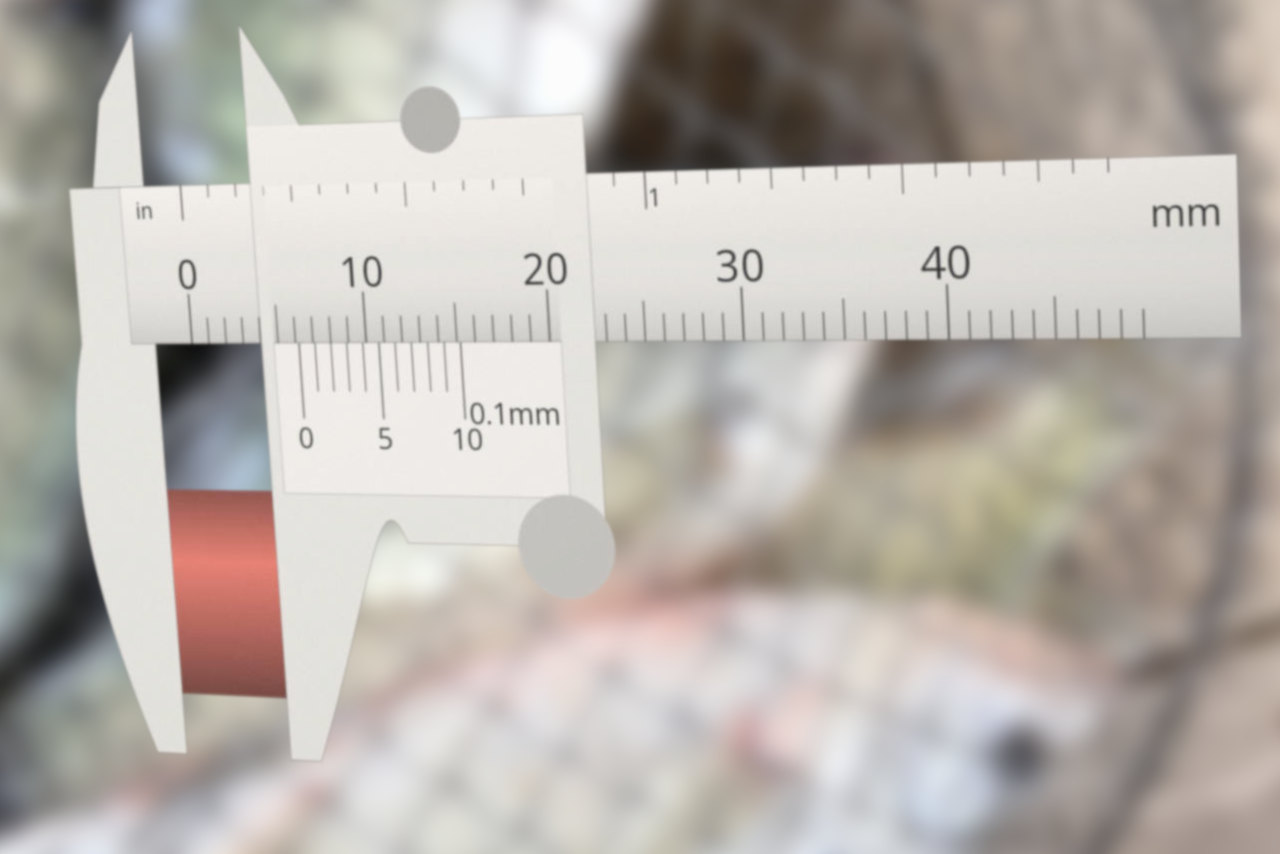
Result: 6.2 mm
